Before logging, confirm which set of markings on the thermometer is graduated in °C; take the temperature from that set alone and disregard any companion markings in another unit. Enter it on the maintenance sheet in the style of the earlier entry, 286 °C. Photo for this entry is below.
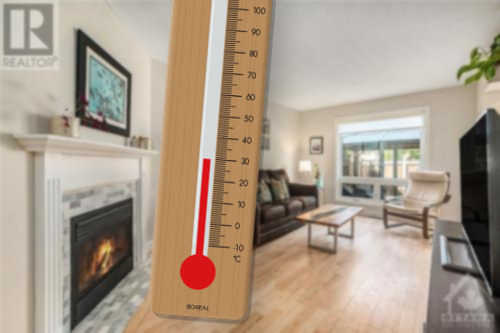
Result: 30 °C
